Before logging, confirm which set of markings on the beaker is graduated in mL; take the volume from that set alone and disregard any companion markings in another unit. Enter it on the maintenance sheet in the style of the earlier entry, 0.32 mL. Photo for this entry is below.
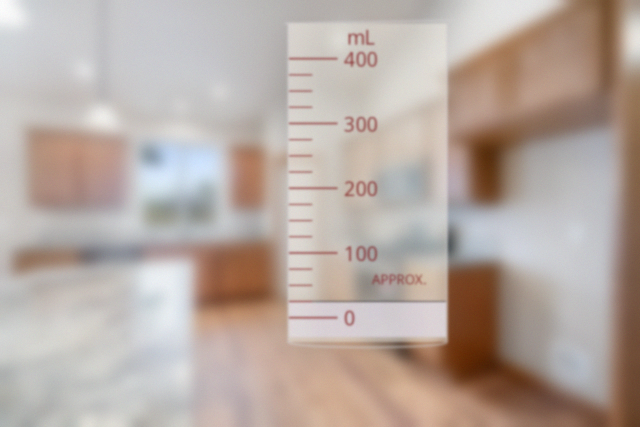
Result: 25 mL
